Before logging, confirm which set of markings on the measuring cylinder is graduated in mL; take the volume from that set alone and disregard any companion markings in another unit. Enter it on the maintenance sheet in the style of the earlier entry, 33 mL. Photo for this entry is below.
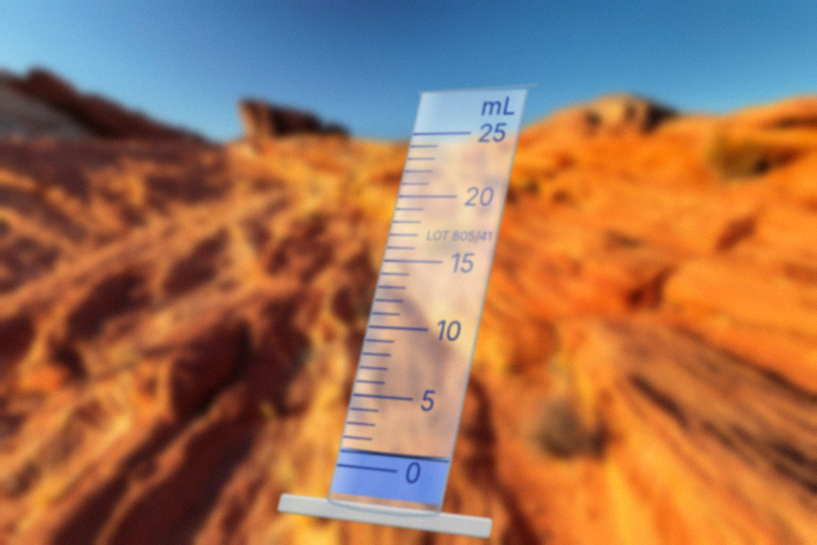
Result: 1 mL
